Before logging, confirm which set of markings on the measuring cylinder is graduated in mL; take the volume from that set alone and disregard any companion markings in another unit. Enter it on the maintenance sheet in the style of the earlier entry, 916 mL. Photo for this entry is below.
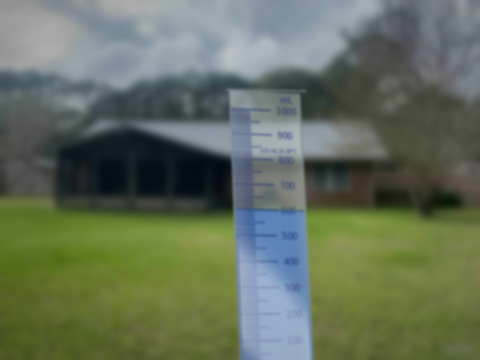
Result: 600 mL
